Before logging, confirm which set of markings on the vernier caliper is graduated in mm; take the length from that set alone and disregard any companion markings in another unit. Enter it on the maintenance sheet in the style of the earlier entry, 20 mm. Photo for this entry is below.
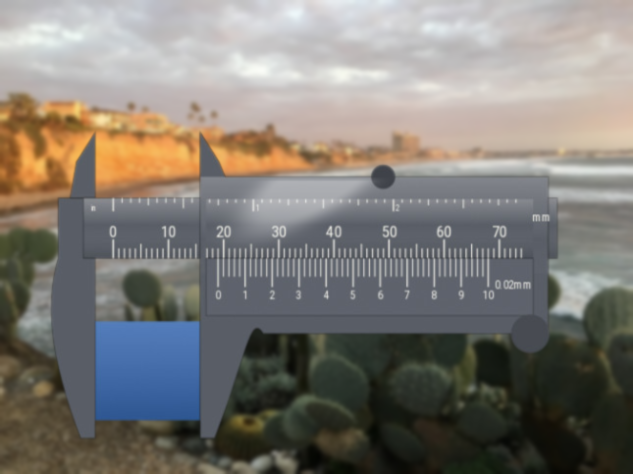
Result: 19.0 mm
